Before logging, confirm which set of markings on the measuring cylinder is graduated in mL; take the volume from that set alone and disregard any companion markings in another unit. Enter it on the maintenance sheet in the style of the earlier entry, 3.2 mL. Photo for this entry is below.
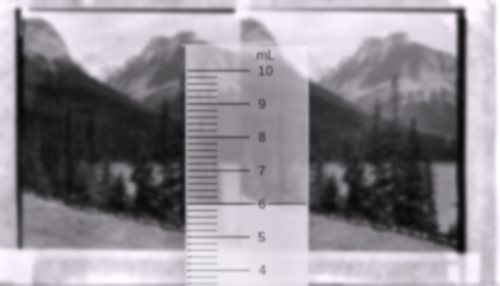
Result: 6 mL
